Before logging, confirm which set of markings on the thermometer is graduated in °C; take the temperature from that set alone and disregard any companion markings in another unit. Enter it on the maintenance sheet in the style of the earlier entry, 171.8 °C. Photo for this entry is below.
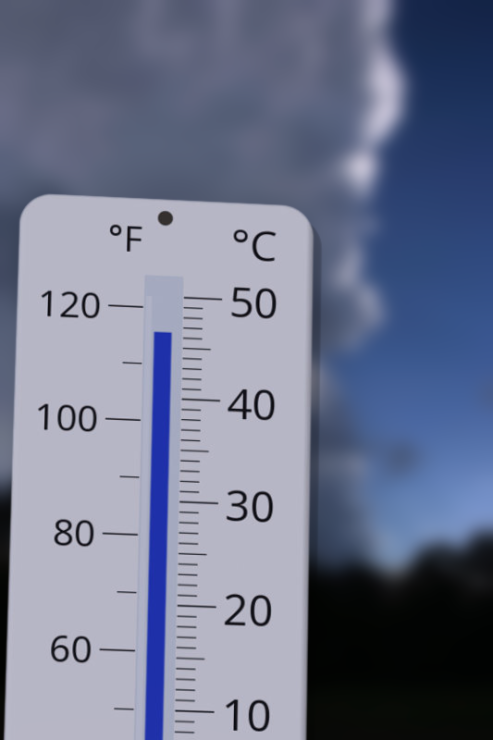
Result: 46.5 °C
